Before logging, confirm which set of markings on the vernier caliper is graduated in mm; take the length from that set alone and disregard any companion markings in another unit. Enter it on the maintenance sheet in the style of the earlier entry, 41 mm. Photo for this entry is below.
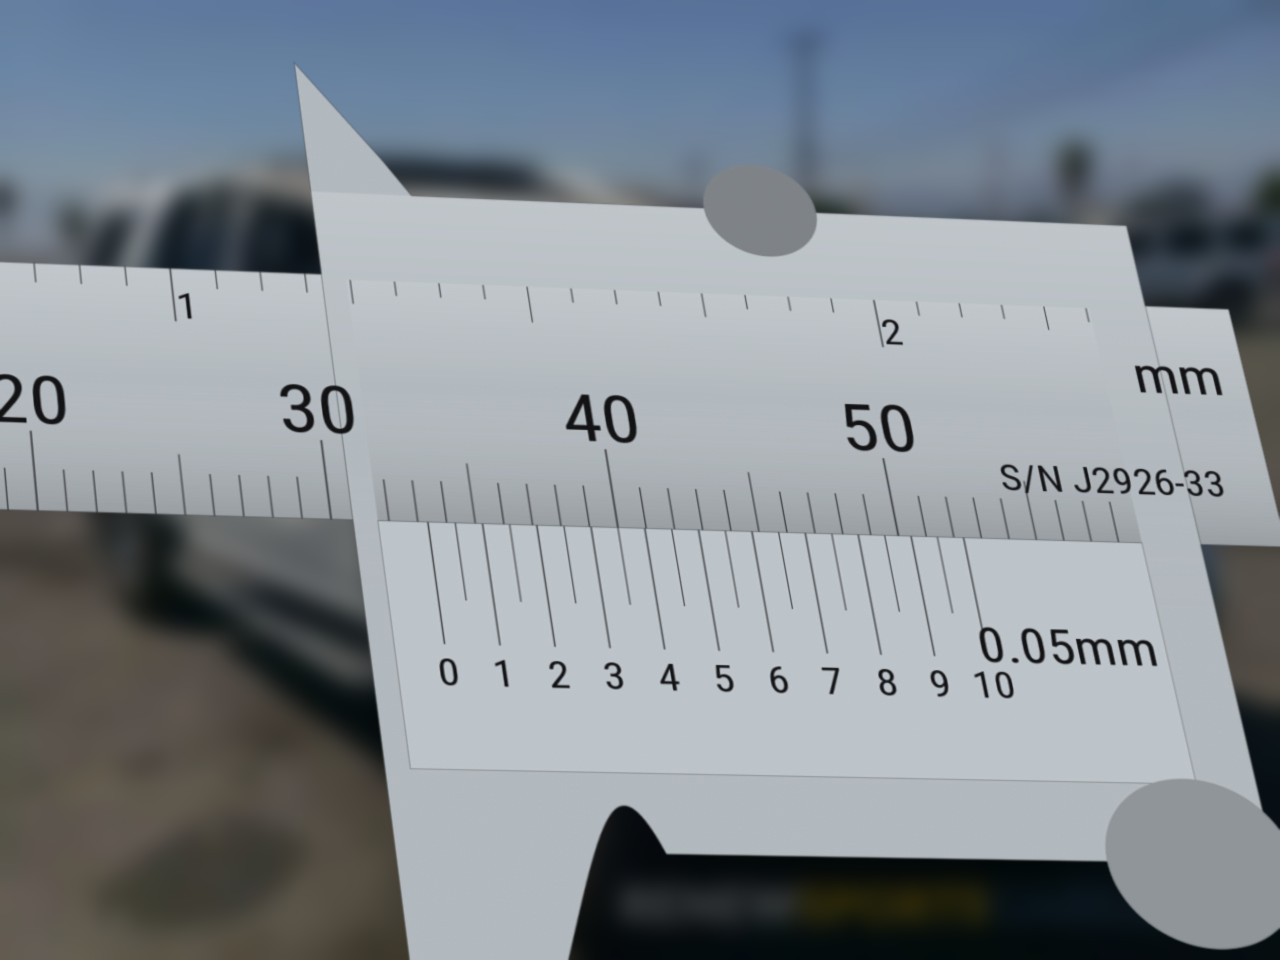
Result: 33.35 mm
